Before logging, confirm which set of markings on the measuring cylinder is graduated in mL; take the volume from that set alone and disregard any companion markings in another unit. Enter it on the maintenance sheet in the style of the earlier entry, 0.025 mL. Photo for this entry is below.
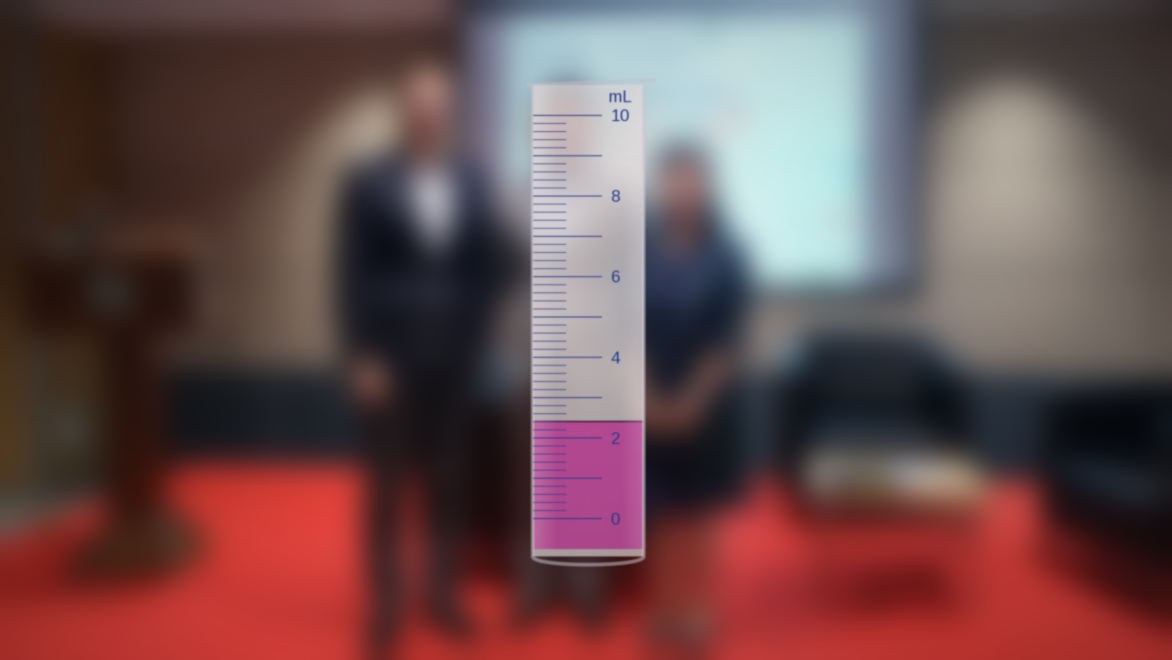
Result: 2.4 mL
